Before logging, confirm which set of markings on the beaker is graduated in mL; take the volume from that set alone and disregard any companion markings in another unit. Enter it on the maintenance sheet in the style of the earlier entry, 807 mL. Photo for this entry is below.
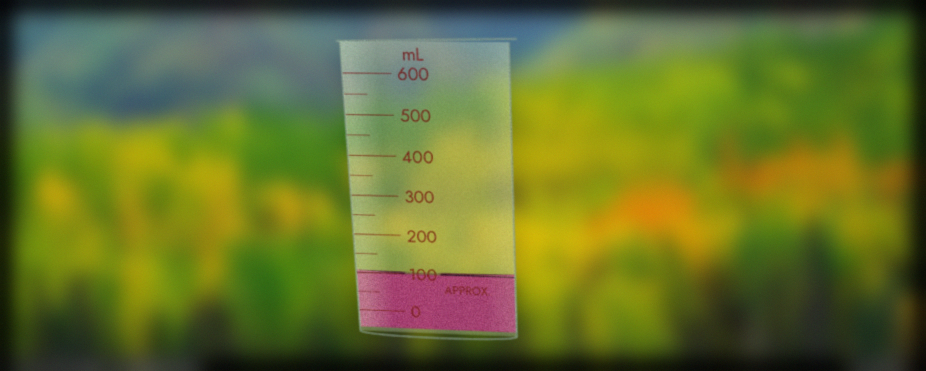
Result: 100 mL
